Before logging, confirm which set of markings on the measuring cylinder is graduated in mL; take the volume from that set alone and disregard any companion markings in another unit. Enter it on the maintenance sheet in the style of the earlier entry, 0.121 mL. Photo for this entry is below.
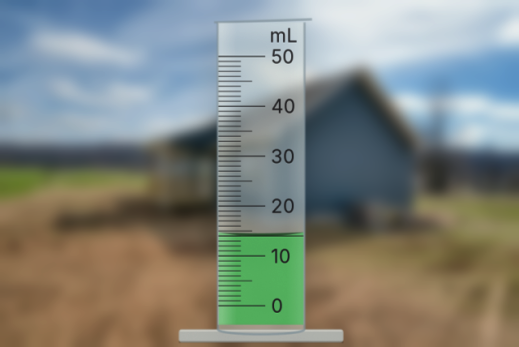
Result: 14 mL
